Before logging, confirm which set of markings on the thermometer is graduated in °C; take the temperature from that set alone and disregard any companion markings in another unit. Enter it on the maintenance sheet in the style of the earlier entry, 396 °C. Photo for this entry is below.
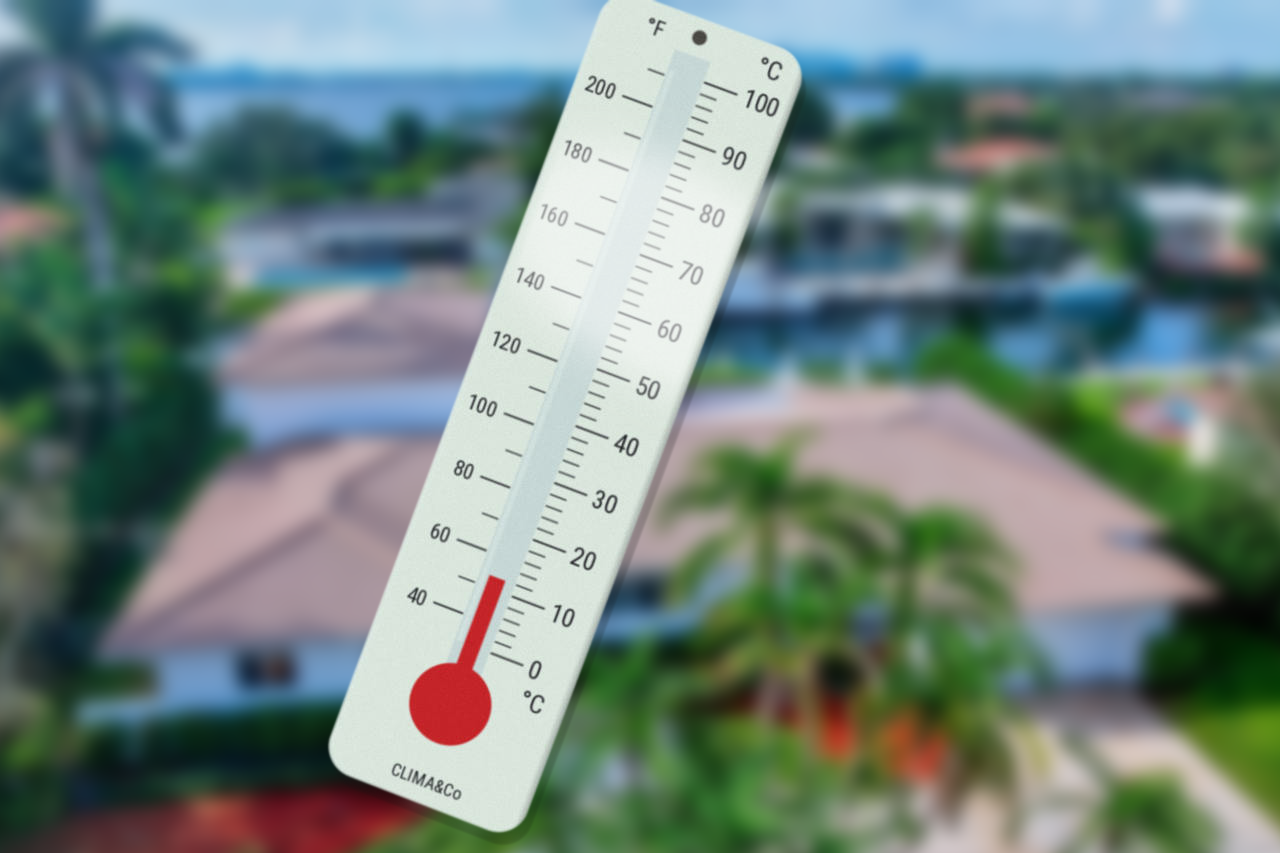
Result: 12 °C
